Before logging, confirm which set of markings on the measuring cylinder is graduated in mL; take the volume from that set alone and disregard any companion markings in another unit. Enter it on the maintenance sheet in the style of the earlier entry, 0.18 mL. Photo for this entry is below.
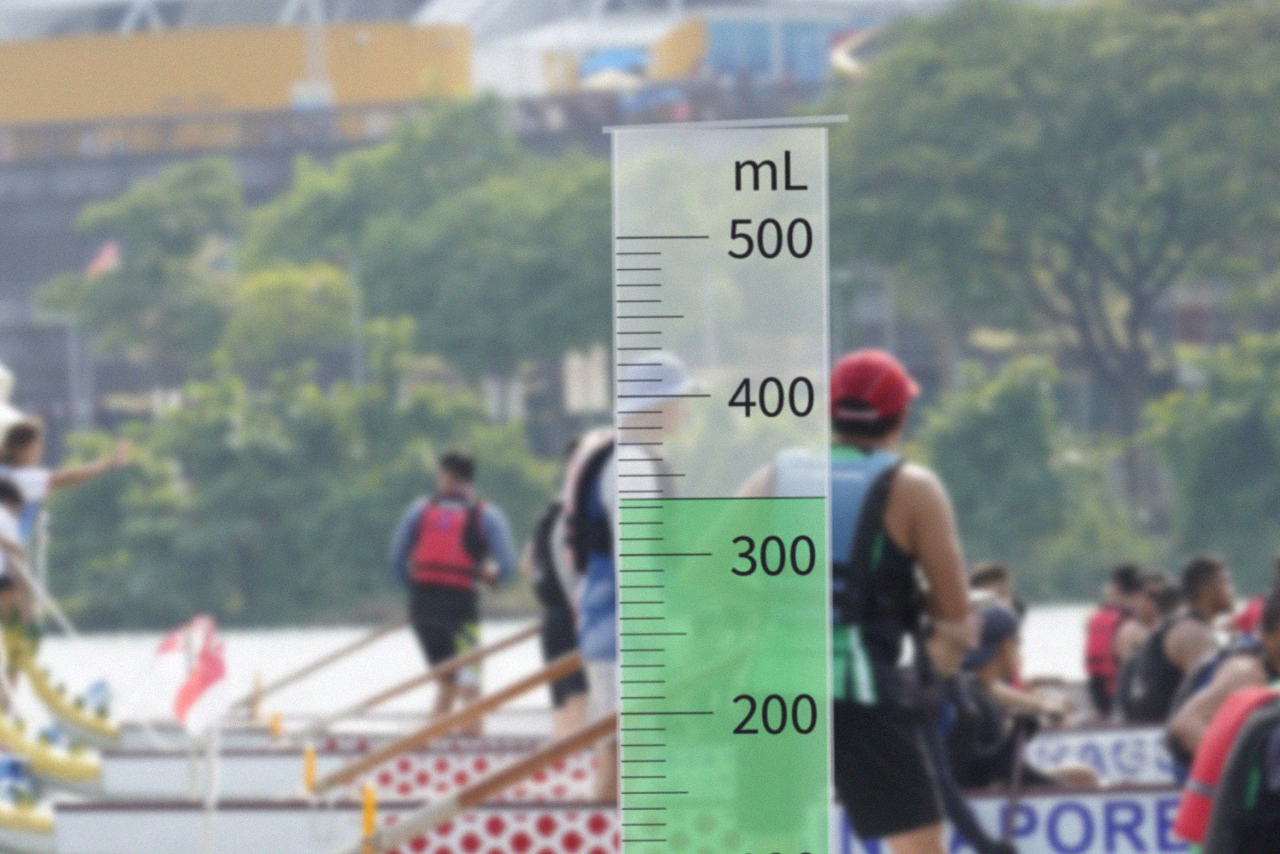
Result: 335 mL
